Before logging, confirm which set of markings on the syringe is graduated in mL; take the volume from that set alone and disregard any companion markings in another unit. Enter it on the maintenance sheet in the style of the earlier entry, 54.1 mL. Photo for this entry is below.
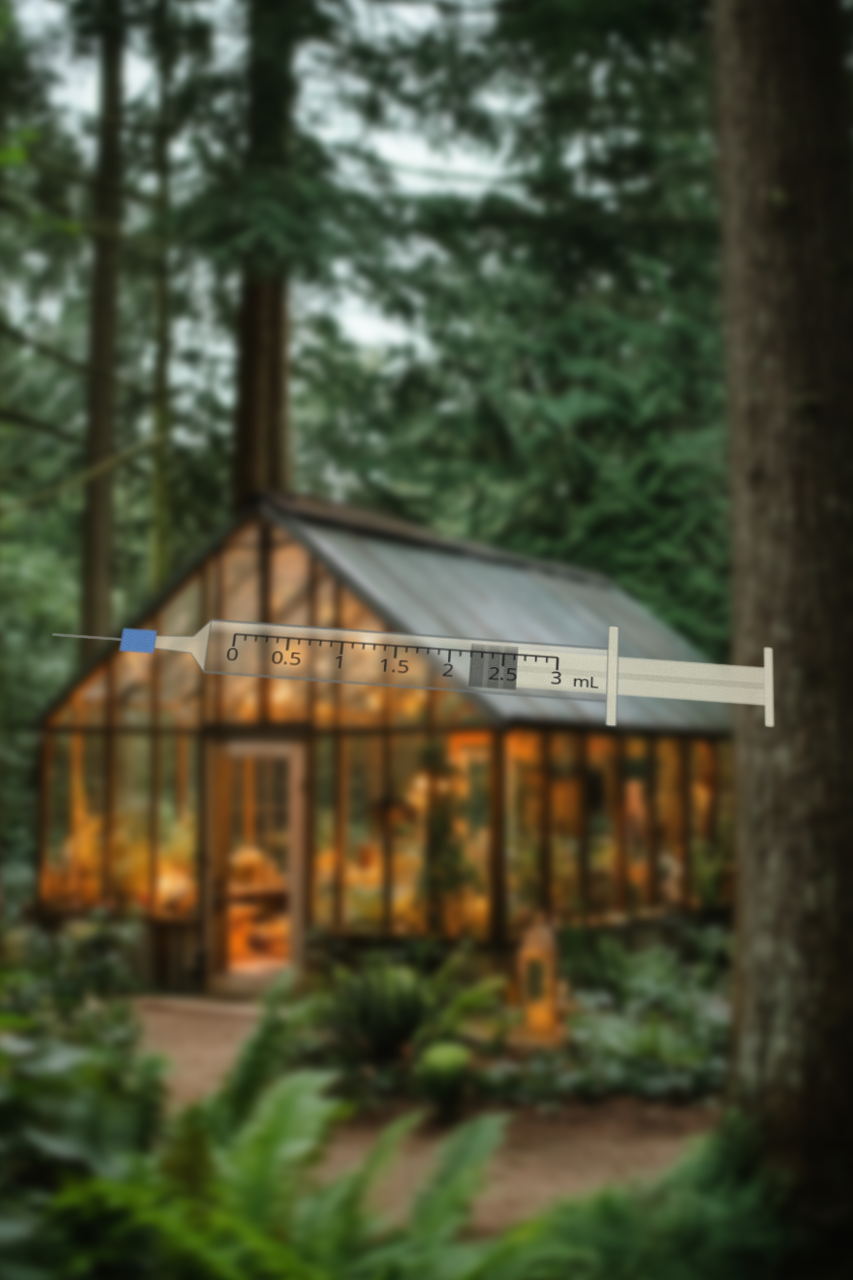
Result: 2.2 mL
